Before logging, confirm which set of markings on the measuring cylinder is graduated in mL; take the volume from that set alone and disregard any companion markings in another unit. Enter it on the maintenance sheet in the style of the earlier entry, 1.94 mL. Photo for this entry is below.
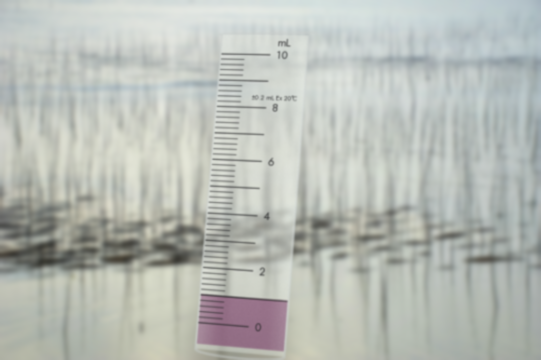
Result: 1 mL
